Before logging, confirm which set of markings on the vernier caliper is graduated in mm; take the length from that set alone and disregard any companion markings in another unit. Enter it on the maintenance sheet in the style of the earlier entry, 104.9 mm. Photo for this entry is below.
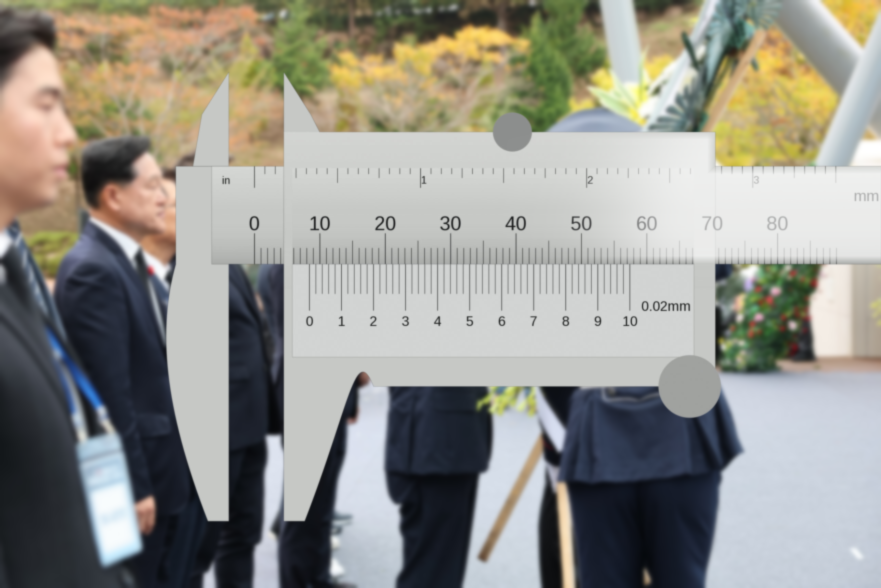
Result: 8.4 mm
